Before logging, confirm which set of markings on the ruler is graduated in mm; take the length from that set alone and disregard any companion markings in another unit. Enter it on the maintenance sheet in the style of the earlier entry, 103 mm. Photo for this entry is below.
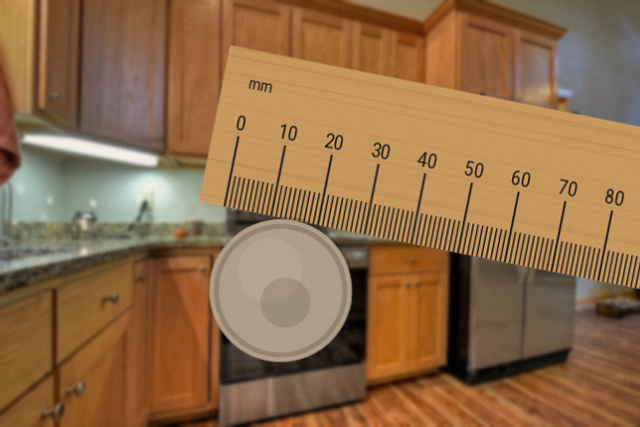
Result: 30 mm
